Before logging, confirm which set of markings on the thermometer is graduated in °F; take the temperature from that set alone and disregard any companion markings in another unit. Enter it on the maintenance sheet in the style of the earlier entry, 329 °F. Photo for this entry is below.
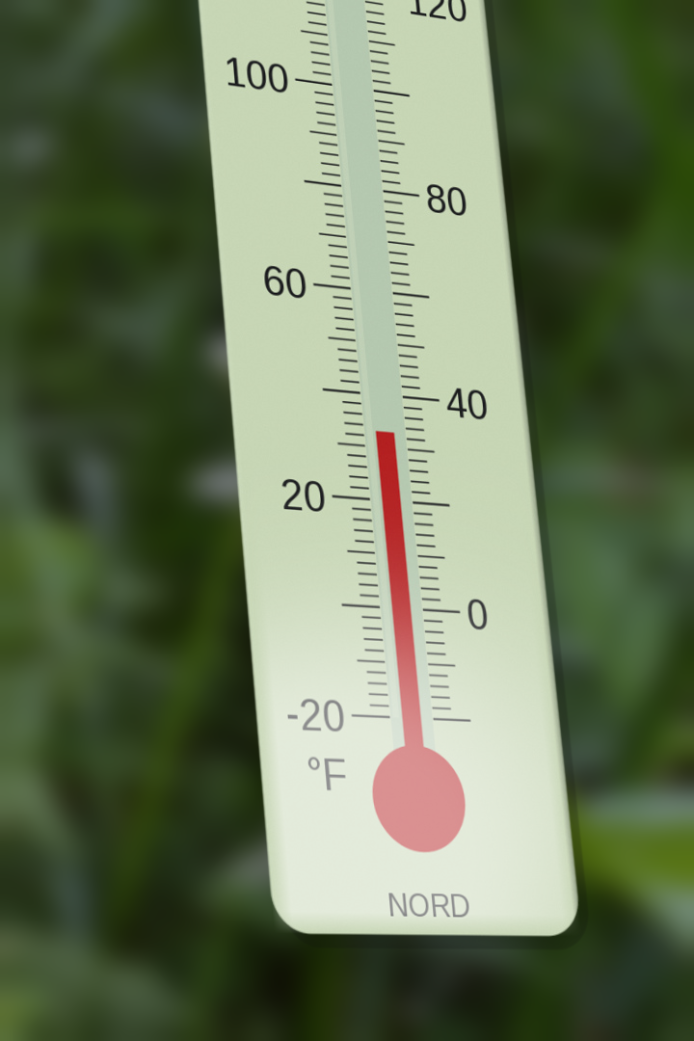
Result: 33 °F
